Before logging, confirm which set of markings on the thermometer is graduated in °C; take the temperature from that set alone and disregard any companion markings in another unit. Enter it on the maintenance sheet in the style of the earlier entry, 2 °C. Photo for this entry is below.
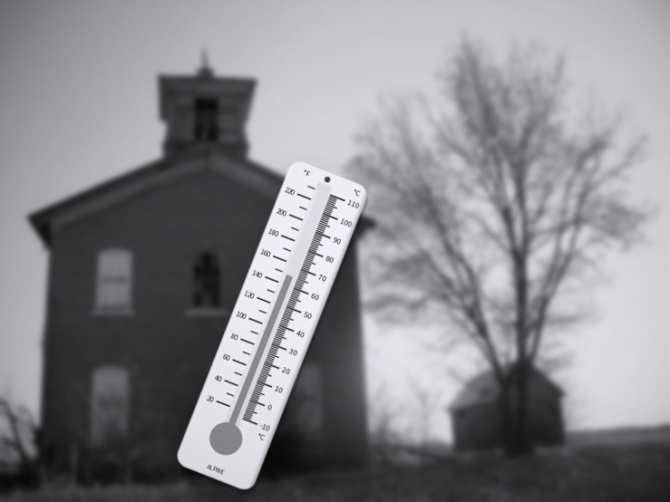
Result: 65 °C
